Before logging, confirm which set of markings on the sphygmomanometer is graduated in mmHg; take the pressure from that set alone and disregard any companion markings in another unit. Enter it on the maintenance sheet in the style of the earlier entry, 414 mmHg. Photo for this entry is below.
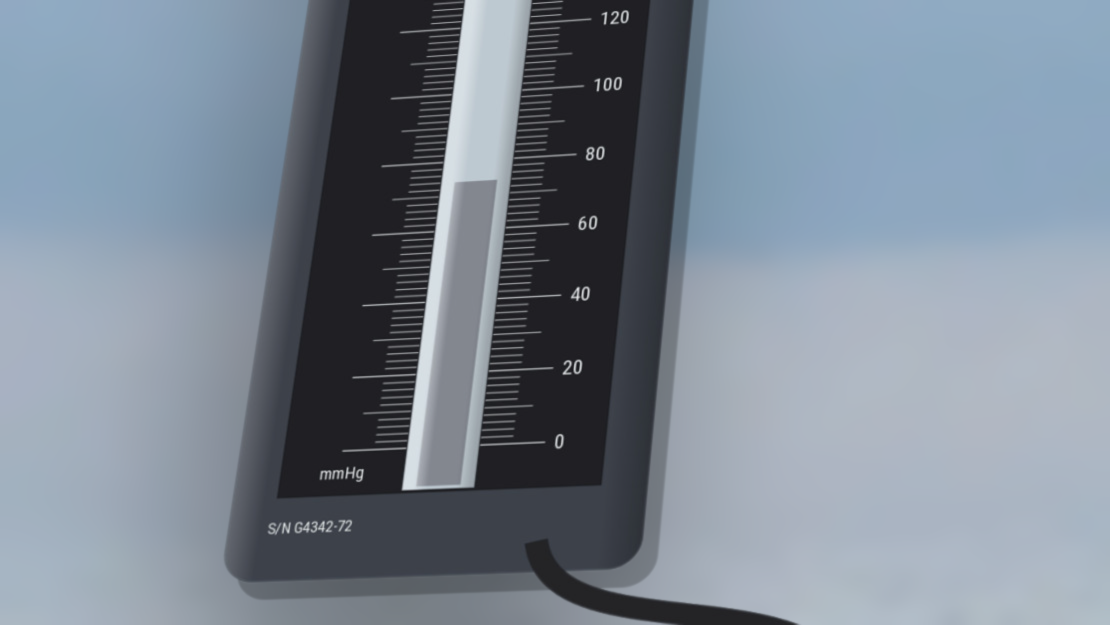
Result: 74 mmHg
